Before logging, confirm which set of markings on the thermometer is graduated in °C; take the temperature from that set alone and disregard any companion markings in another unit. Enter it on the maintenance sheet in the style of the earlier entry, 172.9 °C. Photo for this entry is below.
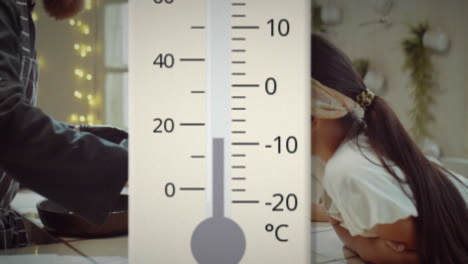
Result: -9 °C
